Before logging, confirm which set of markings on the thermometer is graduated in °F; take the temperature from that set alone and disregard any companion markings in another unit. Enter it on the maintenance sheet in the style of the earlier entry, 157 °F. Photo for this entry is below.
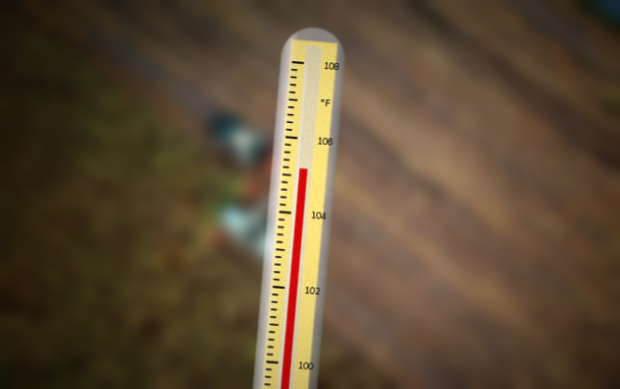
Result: 105.2 °F
